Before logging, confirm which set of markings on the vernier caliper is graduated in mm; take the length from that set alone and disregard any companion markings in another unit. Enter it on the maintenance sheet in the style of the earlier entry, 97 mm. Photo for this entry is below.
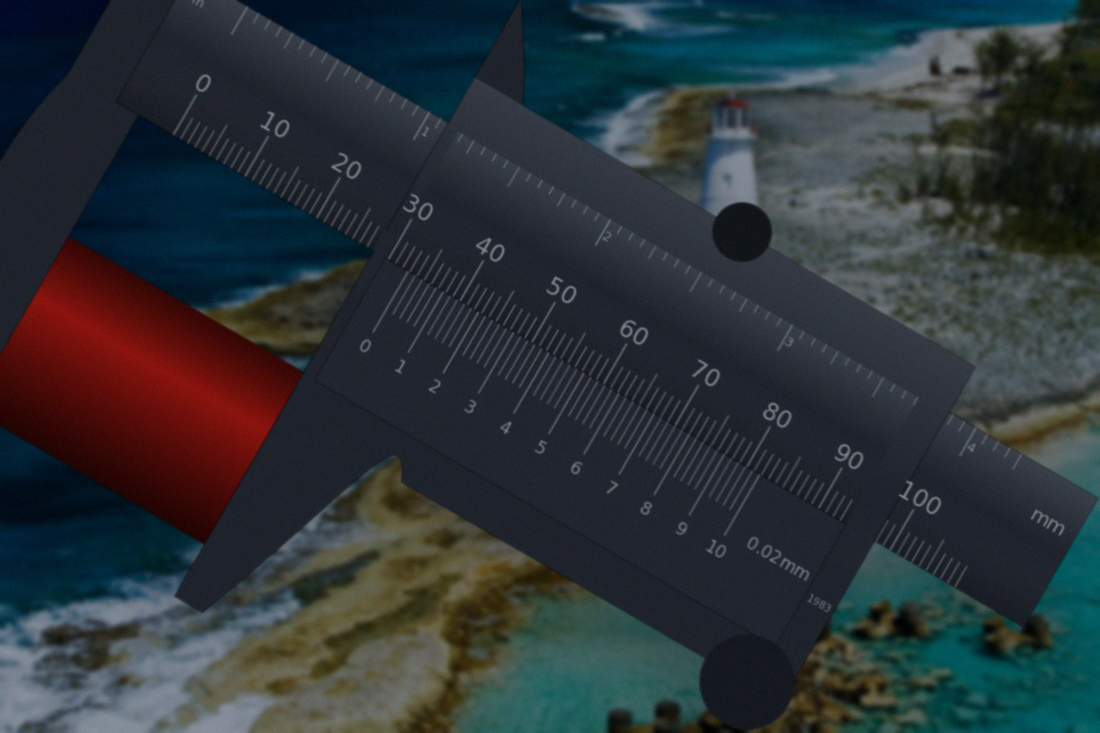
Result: 32.8 mm
